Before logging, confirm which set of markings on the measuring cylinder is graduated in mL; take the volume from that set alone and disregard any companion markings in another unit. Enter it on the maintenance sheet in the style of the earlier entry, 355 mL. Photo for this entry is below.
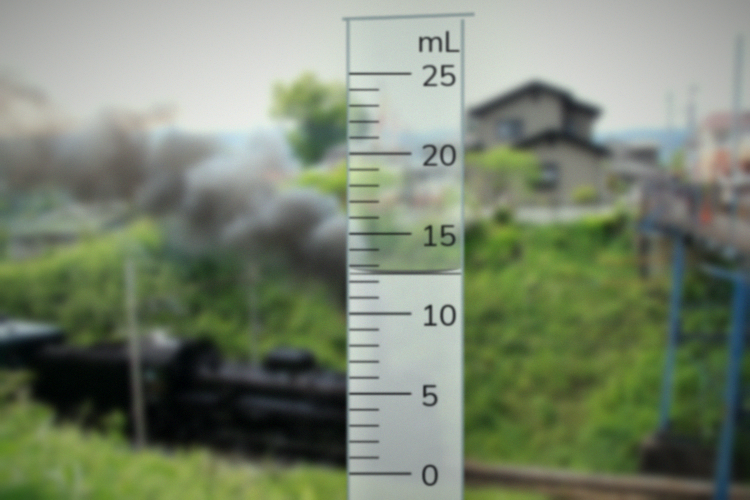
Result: 12.5 mL
